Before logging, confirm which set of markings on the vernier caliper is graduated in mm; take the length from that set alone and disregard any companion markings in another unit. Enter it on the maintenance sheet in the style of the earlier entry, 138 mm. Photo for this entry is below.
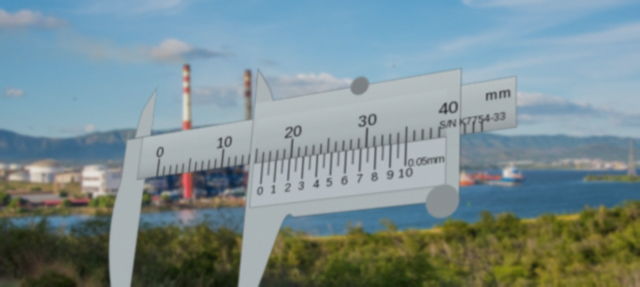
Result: 16.0 mm
